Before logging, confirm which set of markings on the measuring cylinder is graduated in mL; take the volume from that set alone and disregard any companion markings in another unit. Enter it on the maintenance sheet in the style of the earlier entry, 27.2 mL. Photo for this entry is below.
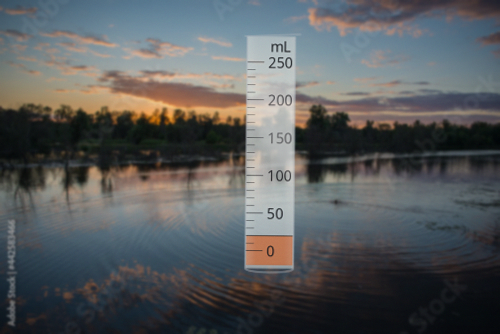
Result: 20 mL
